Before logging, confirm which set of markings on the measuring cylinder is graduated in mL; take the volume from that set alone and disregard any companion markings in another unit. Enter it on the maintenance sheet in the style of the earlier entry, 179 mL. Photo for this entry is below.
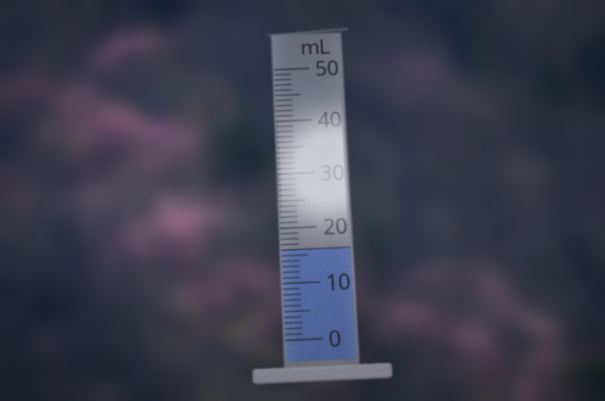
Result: 16 mL
